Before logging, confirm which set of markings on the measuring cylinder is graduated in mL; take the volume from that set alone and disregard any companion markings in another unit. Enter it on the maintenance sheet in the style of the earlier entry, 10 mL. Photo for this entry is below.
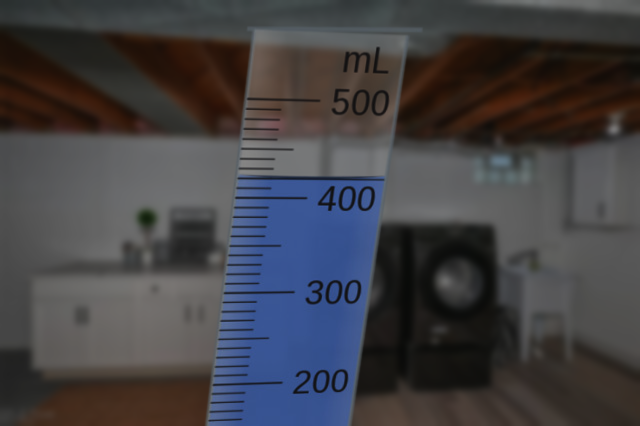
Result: 420 mL
